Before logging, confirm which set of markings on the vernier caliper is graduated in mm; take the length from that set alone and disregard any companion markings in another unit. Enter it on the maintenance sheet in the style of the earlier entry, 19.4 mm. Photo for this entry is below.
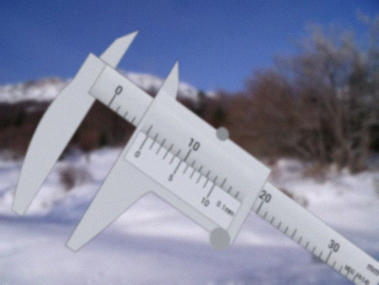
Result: 5.2 mm
